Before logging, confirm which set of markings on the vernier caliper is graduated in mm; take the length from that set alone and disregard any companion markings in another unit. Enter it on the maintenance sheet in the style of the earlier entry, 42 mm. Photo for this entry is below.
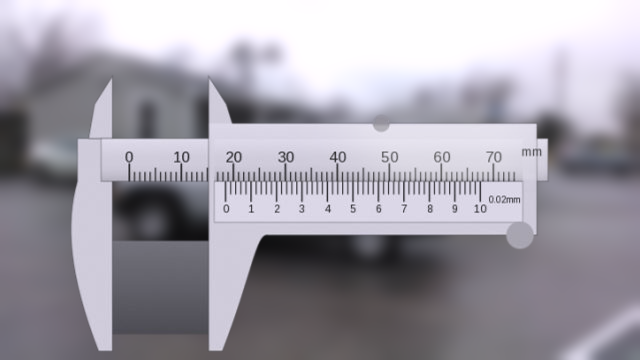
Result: 18.5 mm
